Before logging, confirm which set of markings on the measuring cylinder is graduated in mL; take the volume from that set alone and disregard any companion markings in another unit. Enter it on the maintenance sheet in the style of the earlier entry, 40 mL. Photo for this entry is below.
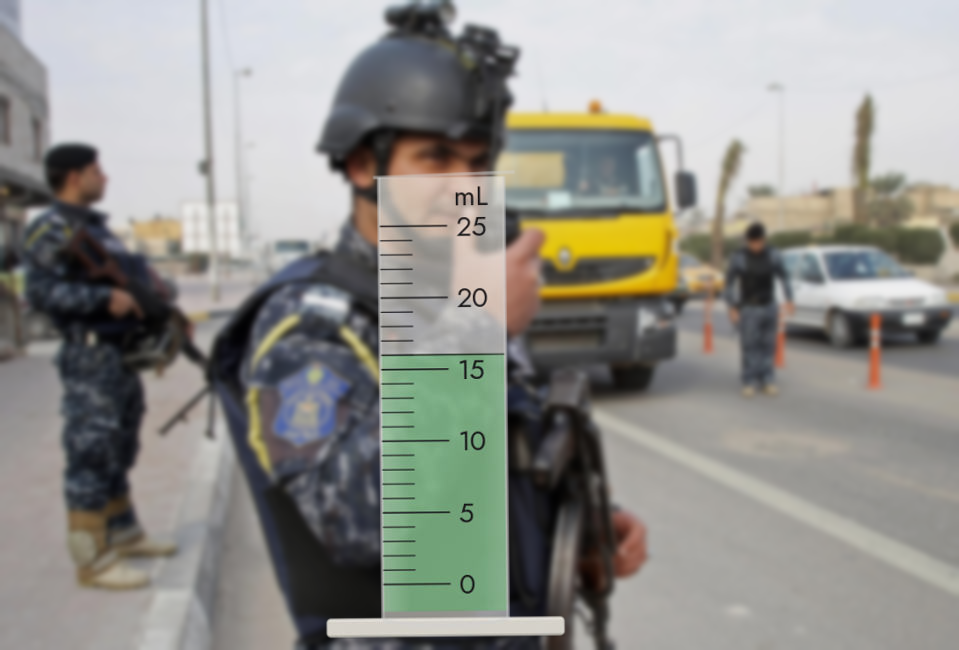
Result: 16 mL
